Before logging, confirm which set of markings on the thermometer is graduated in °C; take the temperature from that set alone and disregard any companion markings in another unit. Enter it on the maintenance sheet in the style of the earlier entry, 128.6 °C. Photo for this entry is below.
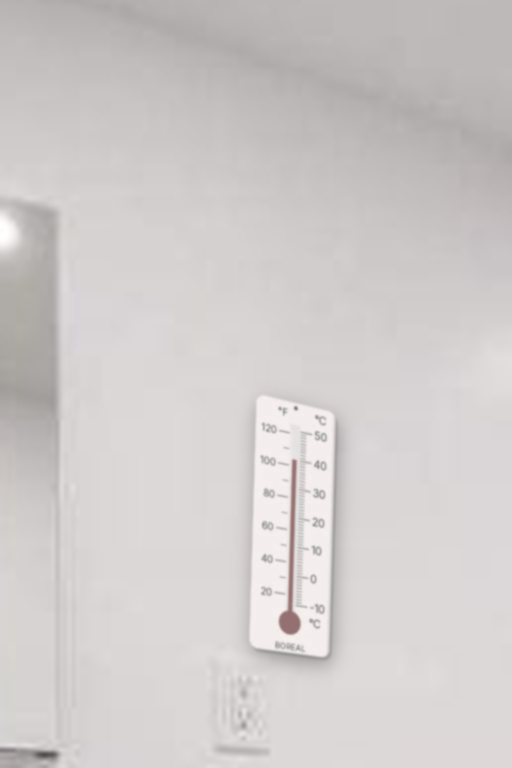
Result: 40 °C
